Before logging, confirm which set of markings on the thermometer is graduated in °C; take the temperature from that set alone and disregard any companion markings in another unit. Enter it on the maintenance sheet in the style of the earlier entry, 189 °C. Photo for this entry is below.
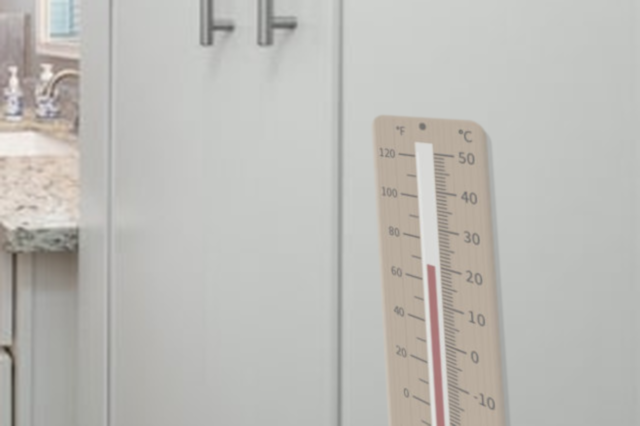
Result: 20 °C
